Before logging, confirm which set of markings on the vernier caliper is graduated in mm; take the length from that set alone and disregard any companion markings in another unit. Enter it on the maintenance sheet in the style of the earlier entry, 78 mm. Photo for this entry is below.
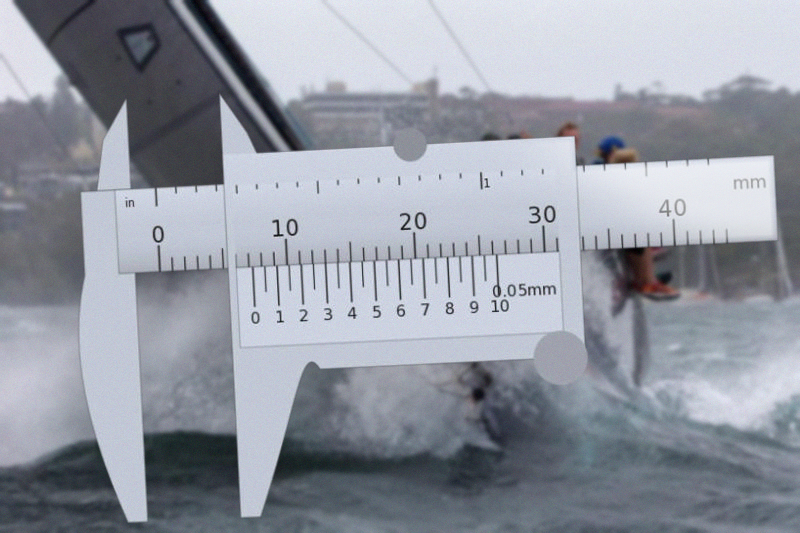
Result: 7.3 mm
